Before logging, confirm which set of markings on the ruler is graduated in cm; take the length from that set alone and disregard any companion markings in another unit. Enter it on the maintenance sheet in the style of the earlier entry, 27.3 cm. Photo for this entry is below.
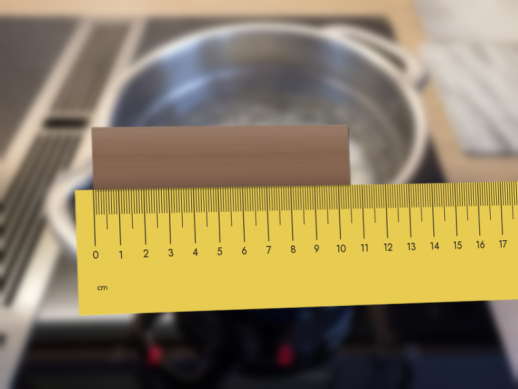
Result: 10.5 cm
